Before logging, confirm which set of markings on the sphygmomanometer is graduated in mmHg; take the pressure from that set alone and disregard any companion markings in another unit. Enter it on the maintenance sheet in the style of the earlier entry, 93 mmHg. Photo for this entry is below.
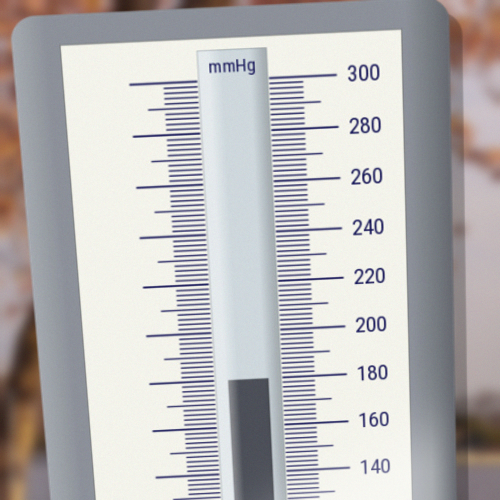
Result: 180 mmHg
